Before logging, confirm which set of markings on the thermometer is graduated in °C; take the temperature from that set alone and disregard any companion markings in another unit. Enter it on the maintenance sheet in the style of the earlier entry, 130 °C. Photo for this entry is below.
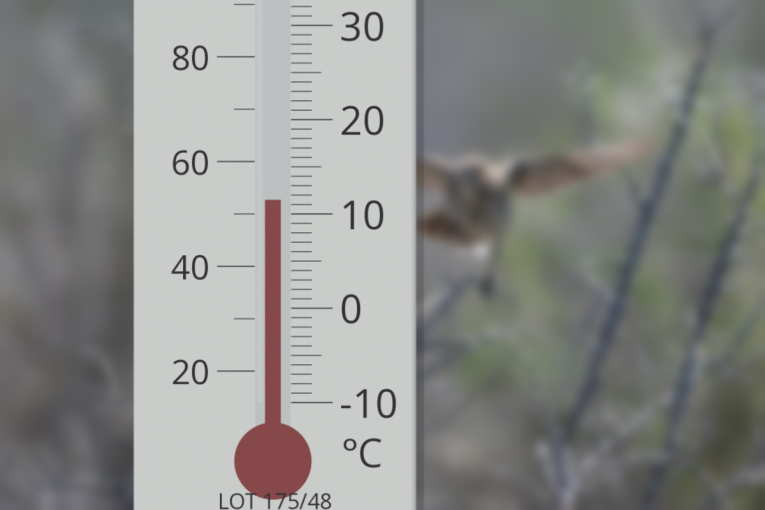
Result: 11.5 °C
